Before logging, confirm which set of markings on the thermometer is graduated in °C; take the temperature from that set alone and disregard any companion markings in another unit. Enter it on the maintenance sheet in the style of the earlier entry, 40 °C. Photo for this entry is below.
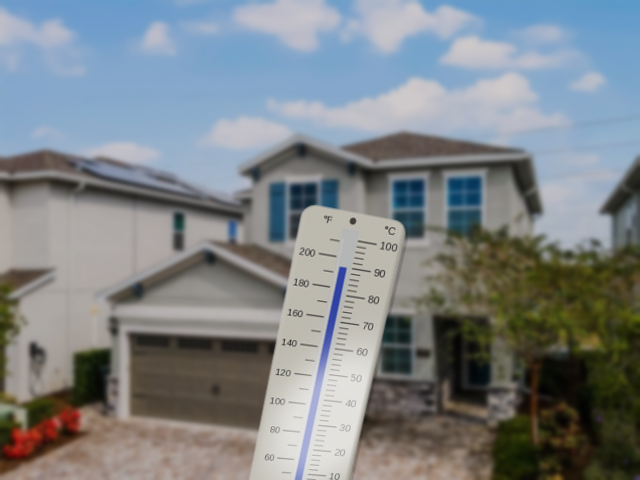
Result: 90 °C
